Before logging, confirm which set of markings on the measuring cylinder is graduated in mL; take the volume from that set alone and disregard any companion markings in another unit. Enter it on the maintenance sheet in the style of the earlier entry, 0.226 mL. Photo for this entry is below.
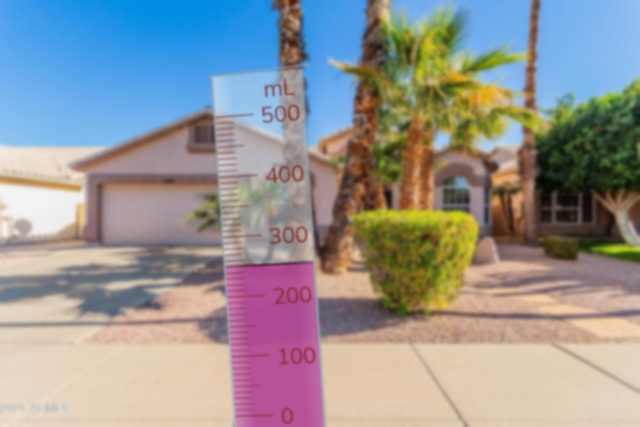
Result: 250 mL
